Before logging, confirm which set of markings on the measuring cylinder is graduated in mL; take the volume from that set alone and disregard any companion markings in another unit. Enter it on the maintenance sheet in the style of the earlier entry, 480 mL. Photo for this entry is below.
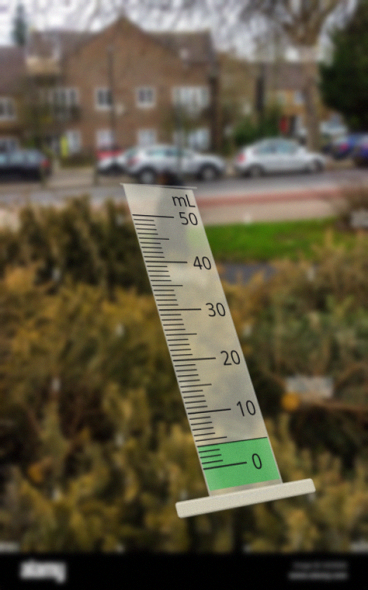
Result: 4 mL
